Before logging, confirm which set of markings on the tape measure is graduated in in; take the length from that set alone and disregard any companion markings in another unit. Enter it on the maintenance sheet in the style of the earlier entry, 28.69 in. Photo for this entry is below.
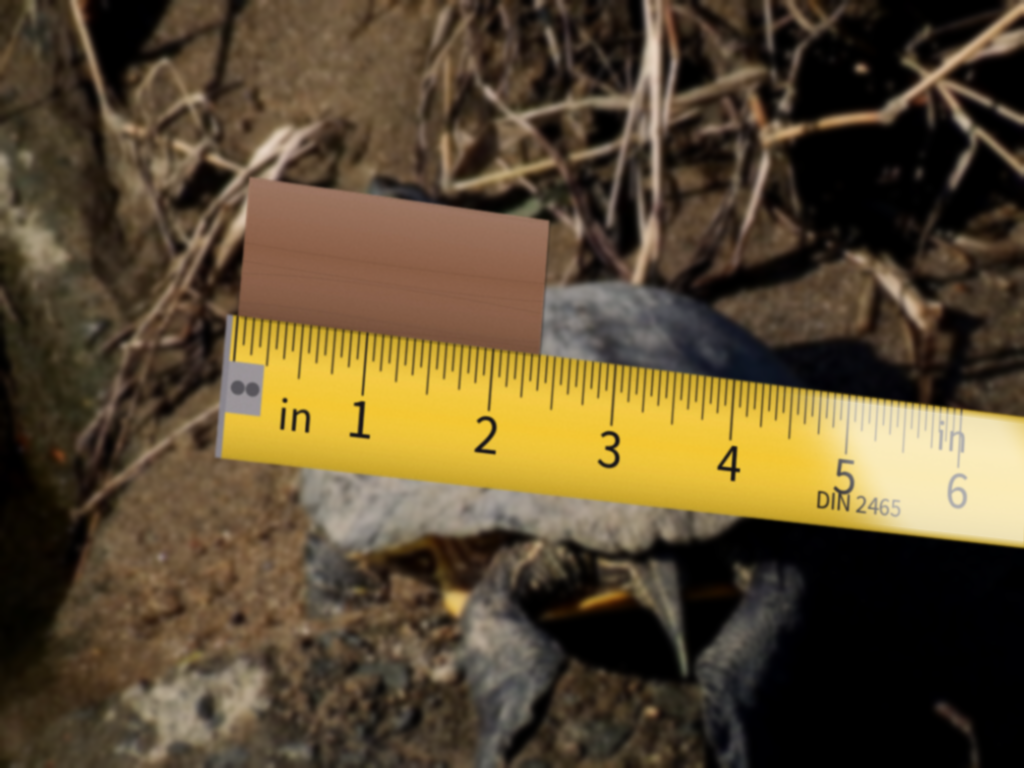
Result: 2.375 in
